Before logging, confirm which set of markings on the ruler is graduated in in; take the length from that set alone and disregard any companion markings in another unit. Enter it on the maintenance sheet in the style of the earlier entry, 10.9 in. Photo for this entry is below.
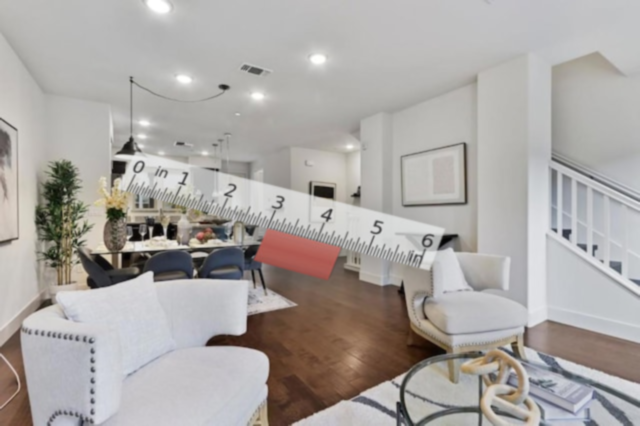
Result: 1.5 in
